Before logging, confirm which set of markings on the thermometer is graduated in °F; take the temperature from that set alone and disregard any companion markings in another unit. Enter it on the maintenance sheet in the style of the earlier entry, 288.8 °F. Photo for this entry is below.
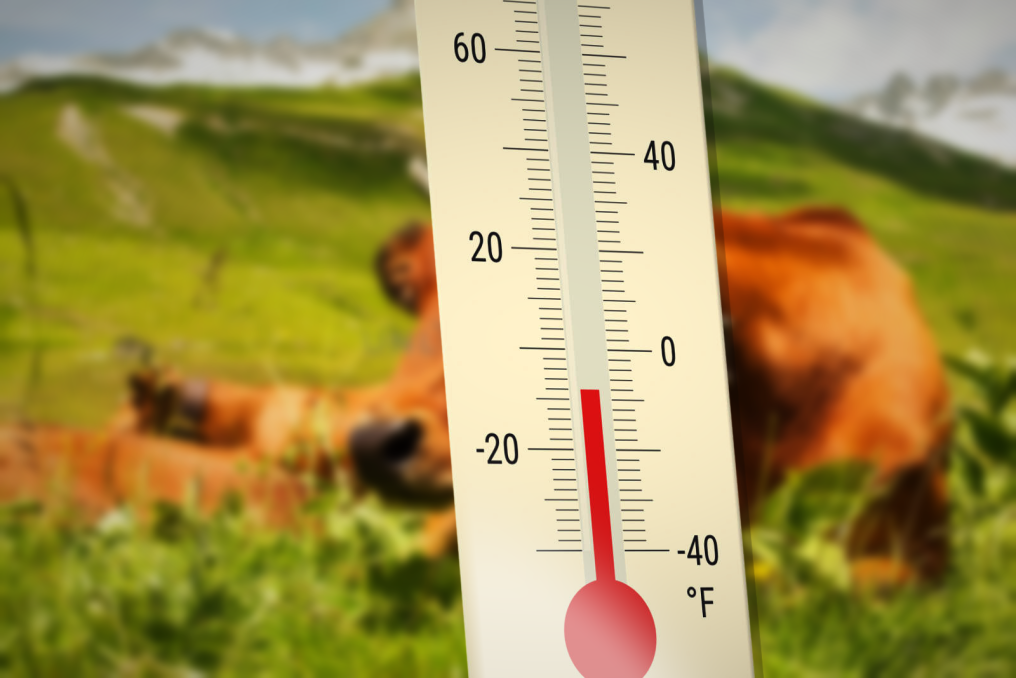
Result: -8 °F
